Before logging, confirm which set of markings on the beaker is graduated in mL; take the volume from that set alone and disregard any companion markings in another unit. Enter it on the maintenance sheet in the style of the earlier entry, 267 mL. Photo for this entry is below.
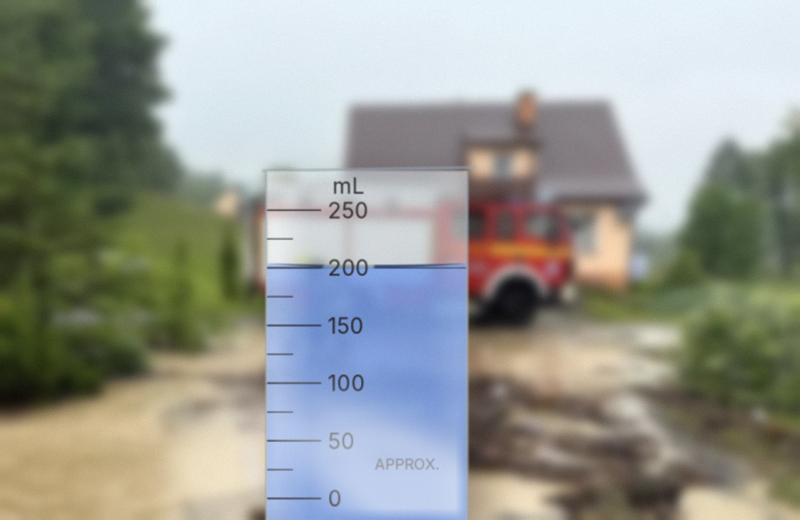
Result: 200 mL
